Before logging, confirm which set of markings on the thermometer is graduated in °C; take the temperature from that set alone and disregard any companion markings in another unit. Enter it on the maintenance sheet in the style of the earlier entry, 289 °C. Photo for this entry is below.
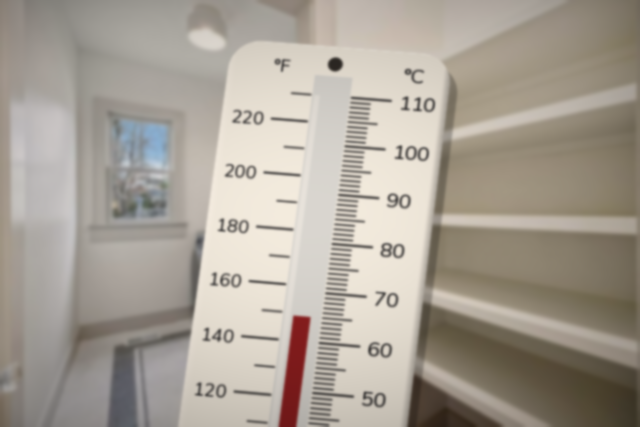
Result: 65 °C
